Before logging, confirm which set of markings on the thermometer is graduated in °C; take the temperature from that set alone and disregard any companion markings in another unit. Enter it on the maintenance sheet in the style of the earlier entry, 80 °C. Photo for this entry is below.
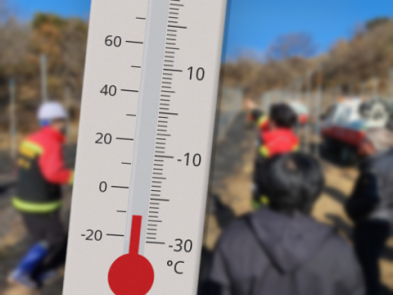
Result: -24 °C
